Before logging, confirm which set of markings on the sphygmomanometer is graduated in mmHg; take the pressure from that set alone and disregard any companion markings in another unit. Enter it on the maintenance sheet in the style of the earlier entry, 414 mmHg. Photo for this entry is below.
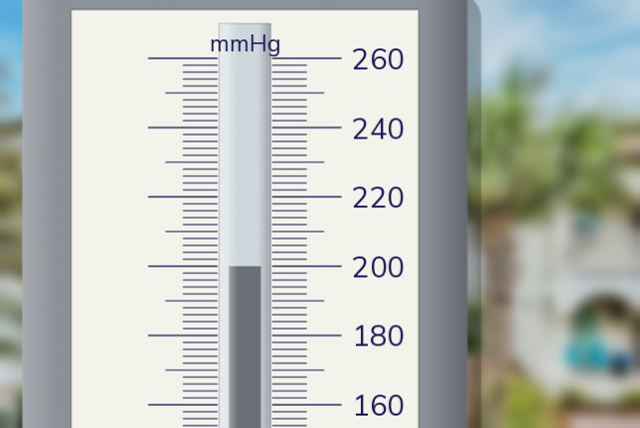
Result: 200 mmHg
